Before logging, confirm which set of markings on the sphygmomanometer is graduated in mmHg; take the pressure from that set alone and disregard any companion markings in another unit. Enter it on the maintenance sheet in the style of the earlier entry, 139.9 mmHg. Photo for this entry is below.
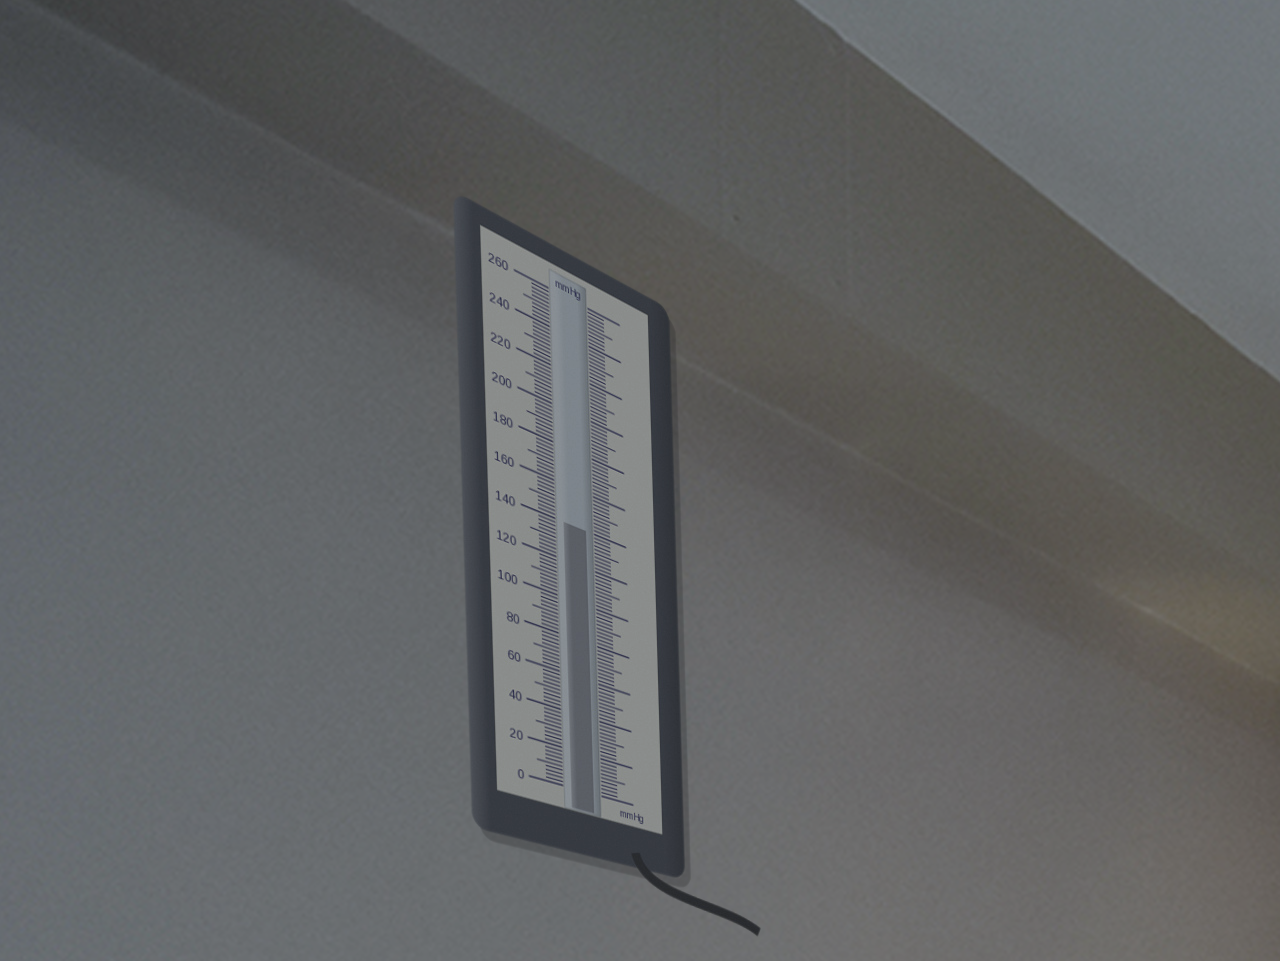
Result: 140 mmHg
